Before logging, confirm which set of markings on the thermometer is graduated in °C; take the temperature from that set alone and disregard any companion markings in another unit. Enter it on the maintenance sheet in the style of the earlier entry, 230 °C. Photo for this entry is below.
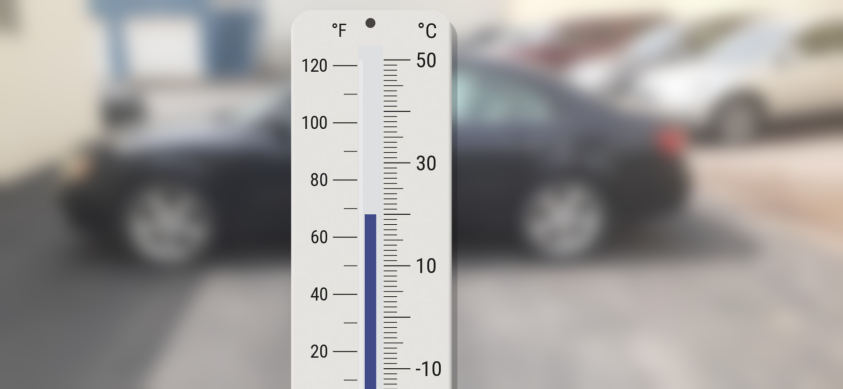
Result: 20 °C
